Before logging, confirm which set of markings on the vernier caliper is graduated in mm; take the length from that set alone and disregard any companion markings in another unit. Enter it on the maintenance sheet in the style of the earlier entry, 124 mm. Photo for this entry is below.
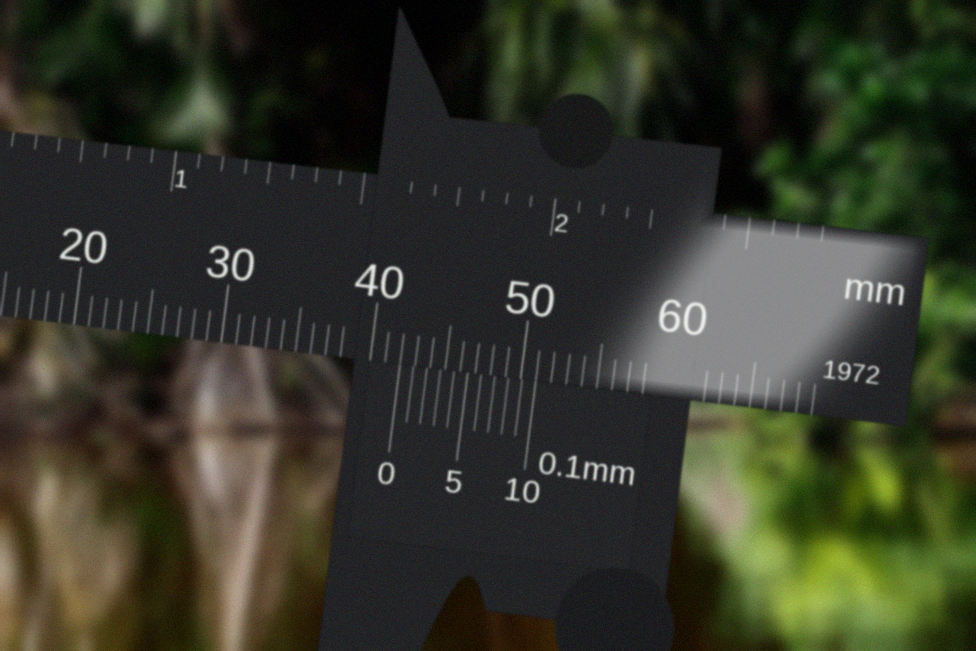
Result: 42.0 mm
